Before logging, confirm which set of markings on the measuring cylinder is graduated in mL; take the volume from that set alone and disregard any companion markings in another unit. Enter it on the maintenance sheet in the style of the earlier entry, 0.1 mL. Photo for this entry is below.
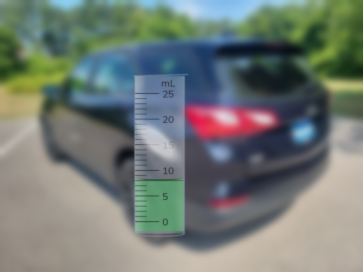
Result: 8 mL
